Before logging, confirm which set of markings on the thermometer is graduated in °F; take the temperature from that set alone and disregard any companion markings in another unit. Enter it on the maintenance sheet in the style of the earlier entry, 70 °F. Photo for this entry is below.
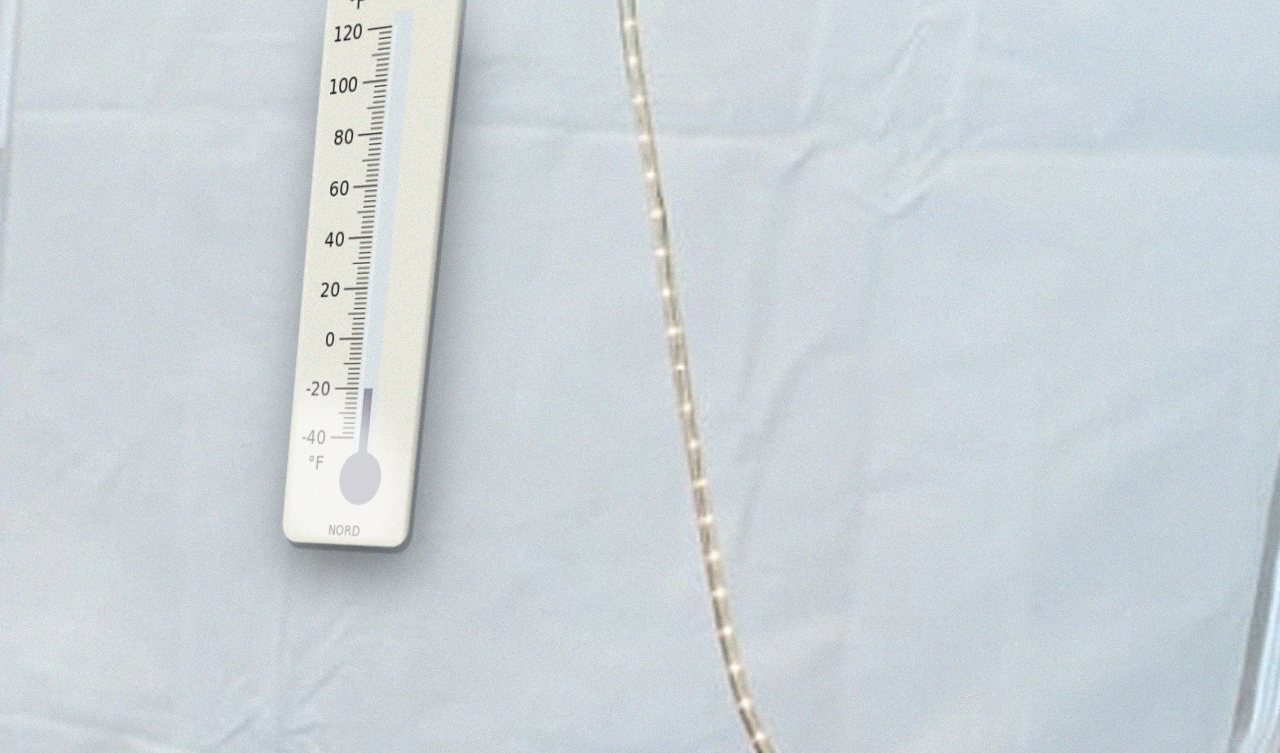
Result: -20 °F
